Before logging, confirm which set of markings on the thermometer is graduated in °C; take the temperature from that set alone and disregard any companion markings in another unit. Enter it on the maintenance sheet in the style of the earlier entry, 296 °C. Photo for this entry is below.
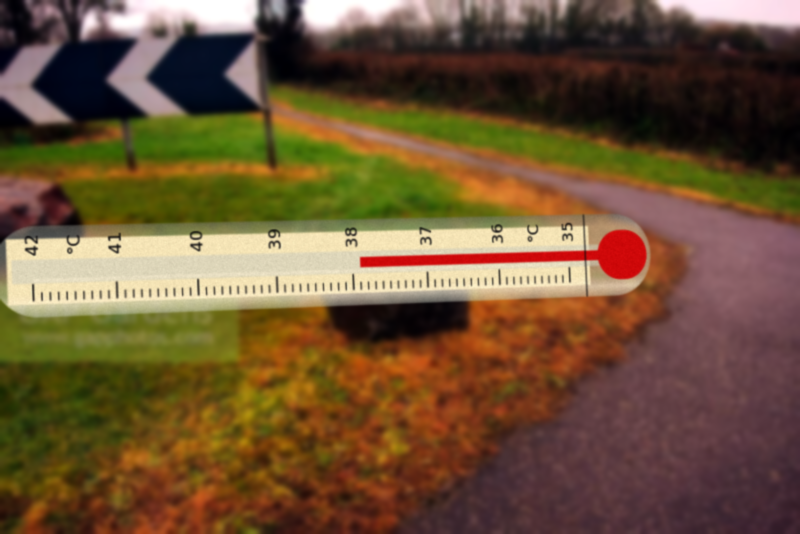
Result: 37.9 °C
